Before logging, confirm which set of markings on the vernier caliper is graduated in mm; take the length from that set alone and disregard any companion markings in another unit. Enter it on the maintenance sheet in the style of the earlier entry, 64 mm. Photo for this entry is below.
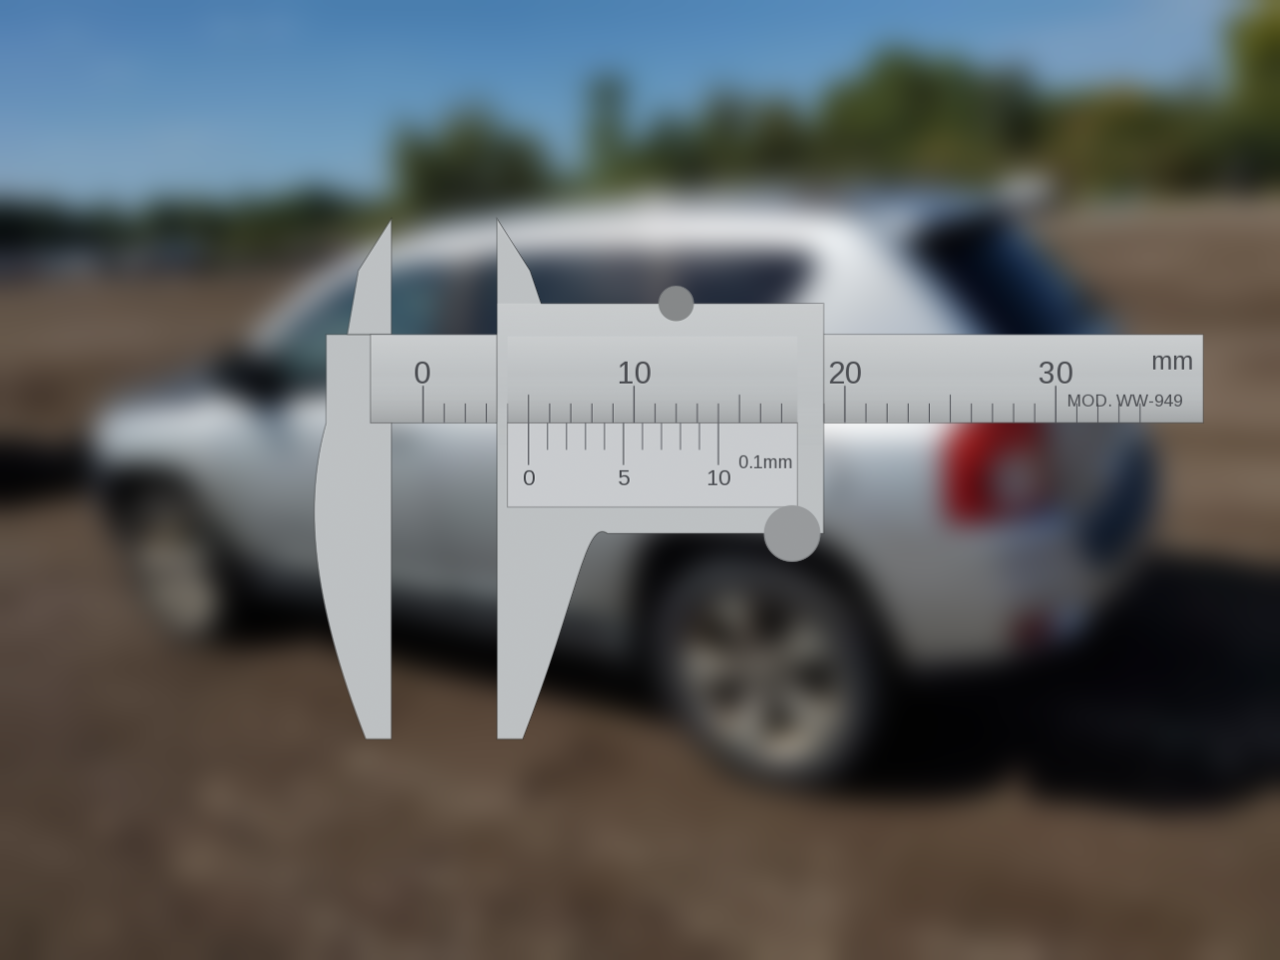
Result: 5.0 mm
